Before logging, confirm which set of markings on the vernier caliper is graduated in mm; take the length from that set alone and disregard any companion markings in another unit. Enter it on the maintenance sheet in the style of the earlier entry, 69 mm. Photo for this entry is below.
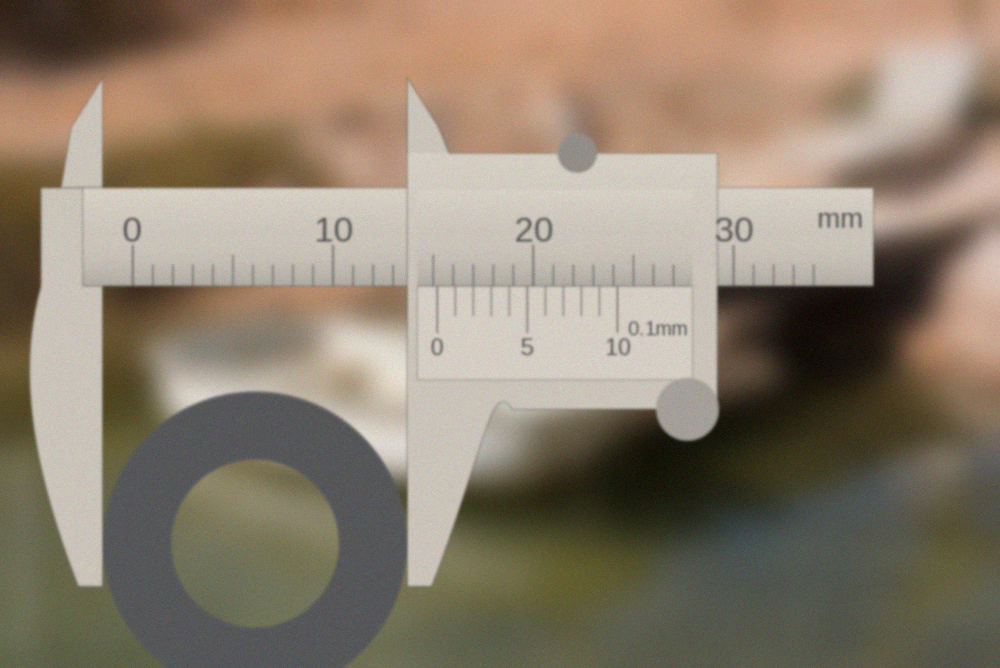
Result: 15.2 mm
